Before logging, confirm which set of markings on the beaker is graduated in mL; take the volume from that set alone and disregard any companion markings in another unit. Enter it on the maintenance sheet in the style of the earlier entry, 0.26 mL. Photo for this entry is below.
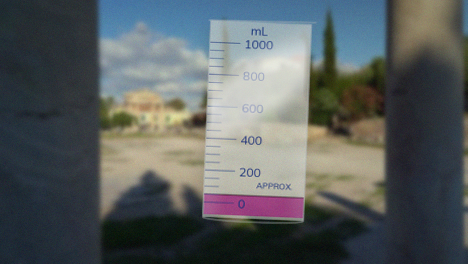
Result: 50 mL
